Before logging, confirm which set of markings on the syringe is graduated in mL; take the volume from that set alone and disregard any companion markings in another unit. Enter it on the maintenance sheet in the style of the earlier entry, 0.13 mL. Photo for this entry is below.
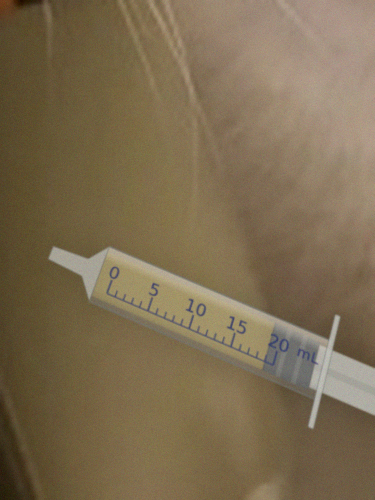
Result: 19 mL
